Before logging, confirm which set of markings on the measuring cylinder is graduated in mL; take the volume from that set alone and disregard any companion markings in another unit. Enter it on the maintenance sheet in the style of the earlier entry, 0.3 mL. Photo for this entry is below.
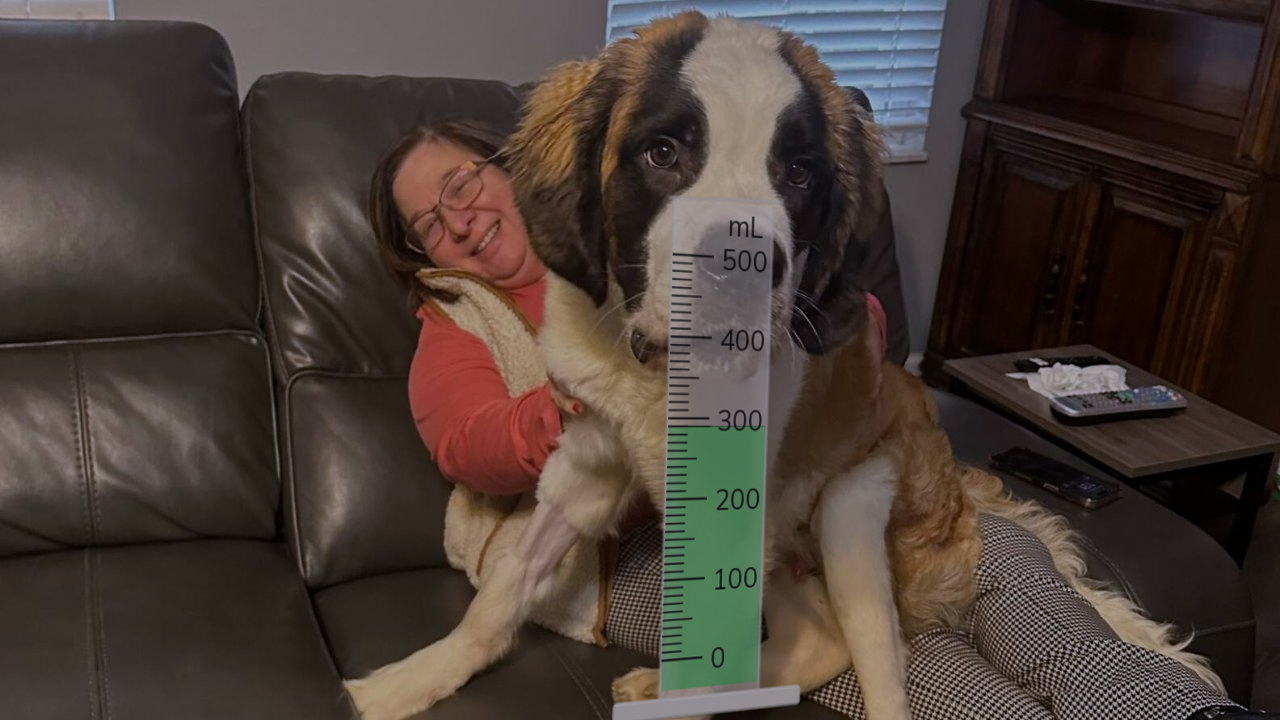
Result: 290 mL
